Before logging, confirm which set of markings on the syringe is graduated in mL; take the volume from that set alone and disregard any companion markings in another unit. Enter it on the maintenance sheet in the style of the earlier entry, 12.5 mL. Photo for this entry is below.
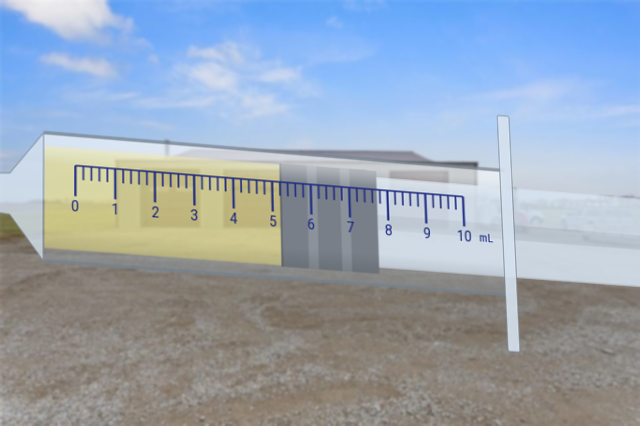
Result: 5.2 mL
